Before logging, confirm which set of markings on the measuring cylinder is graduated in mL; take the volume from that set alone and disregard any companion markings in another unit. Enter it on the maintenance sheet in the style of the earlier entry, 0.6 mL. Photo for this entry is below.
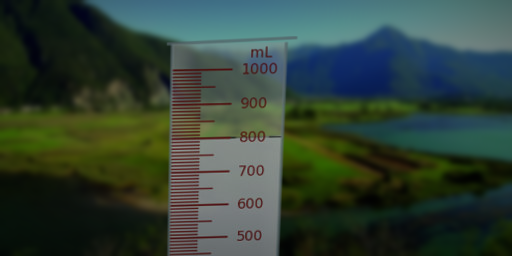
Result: 800 mL
